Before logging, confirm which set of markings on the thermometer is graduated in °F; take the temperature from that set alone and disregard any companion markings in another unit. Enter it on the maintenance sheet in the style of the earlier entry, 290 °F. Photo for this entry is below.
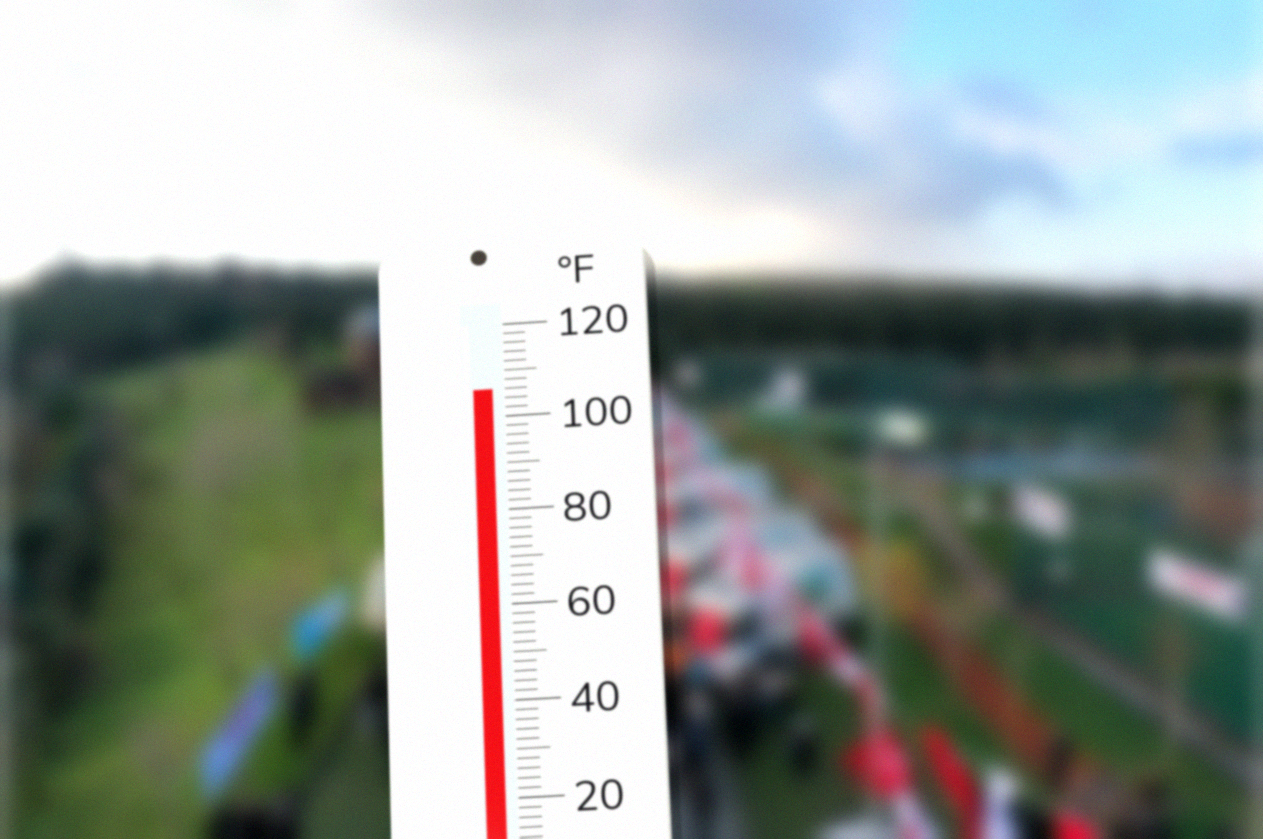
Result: 106 °F
